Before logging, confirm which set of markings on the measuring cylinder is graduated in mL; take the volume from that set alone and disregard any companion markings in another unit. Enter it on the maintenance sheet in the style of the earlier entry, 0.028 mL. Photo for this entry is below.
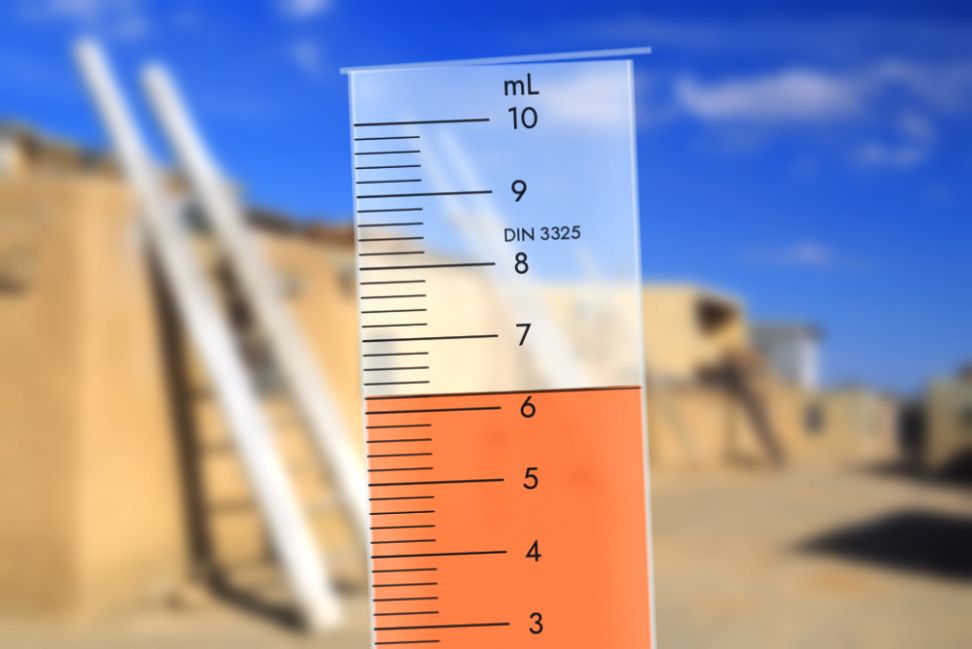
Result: 6.2 mL
